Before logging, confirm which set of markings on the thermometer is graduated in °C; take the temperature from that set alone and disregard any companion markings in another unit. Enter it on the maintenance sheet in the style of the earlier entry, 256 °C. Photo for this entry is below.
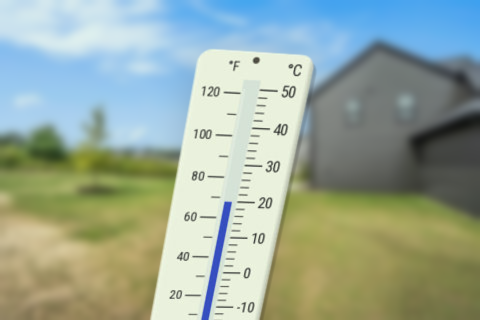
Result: 20 °C
